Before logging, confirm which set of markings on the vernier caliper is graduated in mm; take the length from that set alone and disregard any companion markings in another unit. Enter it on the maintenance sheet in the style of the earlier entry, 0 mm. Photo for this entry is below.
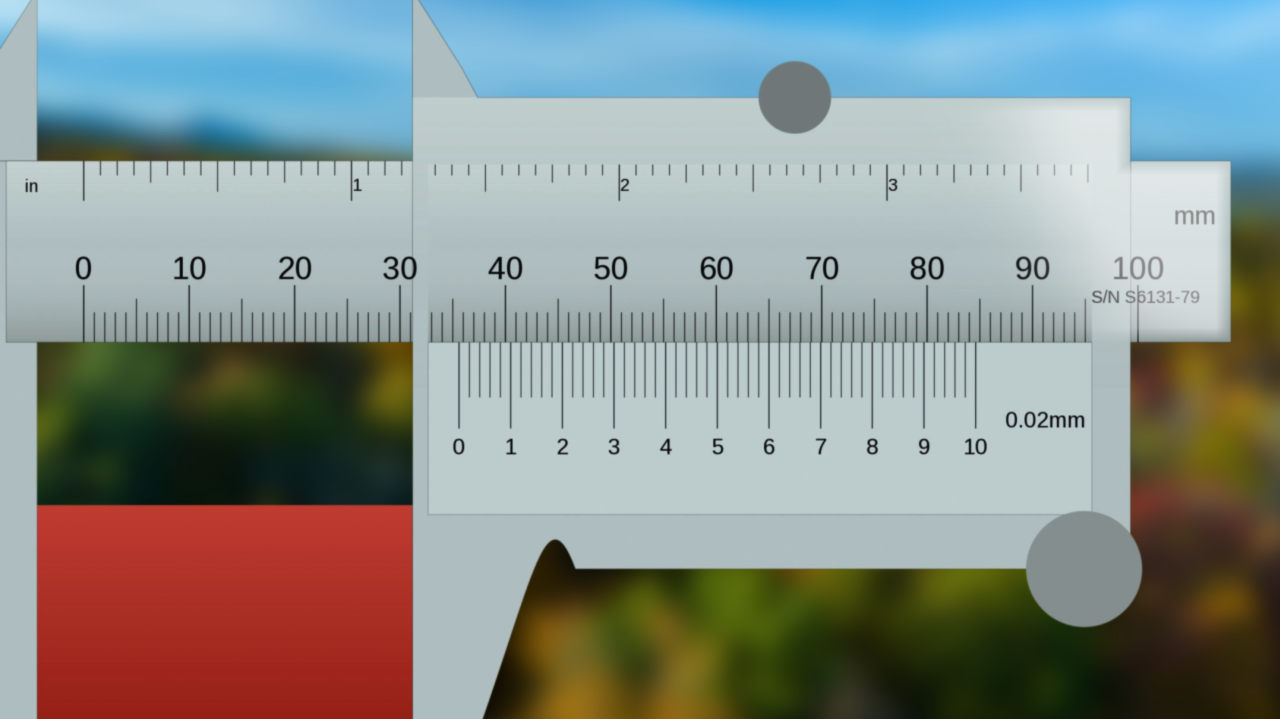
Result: 35.6 mm
